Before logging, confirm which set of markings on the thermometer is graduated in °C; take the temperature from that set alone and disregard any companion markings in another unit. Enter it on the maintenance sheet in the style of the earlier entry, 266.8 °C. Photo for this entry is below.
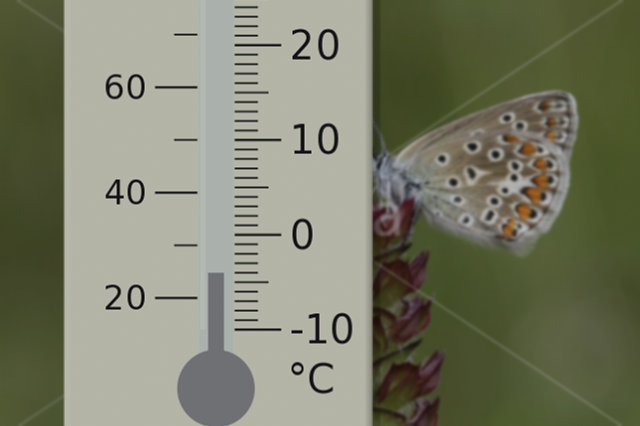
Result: -4 °C
